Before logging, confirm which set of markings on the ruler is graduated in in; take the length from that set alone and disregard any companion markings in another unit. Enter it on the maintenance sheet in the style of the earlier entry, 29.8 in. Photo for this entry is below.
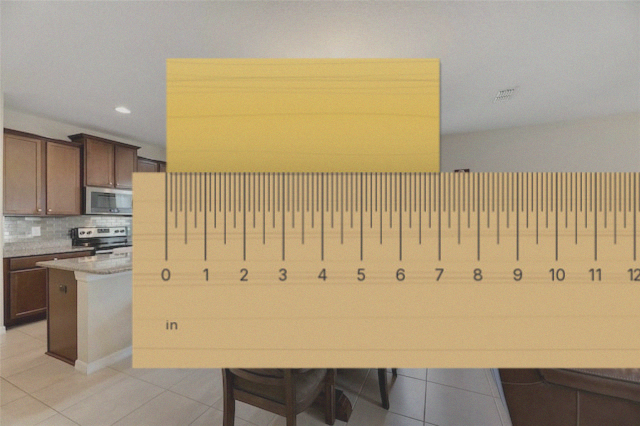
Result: 7 in
